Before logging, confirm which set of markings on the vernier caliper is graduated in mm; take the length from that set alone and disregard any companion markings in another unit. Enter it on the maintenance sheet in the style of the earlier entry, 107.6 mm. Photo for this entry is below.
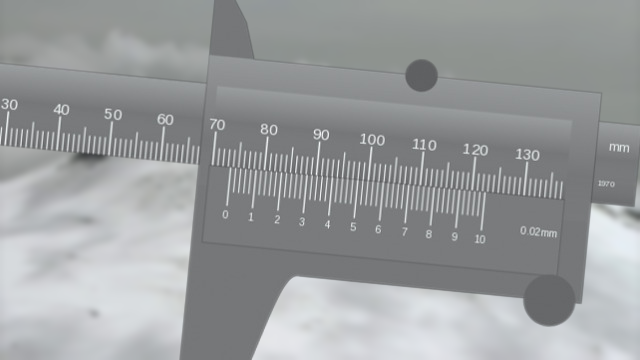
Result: 73.5 mm
